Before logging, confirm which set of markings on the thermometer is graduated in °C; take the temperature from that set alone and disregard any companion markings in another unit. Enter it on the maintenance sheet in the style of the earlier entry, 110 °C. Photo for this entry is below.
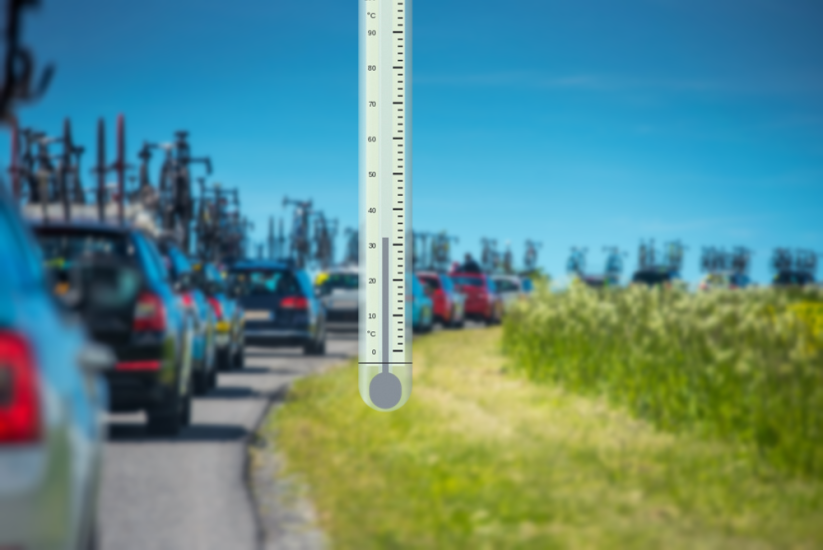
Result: 32 °C
